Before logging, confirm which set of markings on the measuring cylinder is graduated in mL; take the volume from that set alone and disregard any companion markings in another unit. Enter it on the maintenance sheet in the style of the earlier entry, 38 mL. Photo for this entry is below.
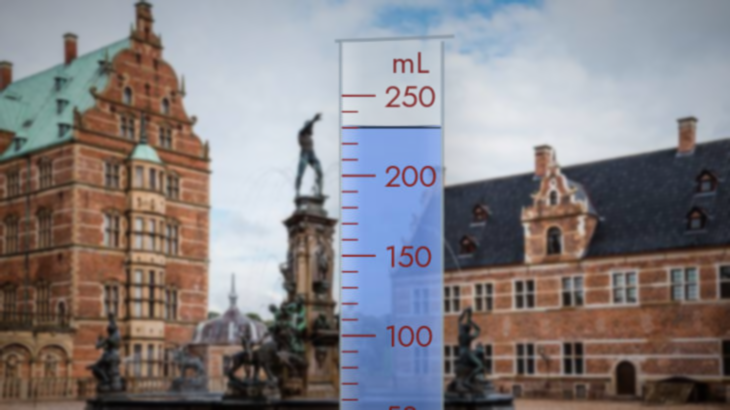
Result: 230 mL
